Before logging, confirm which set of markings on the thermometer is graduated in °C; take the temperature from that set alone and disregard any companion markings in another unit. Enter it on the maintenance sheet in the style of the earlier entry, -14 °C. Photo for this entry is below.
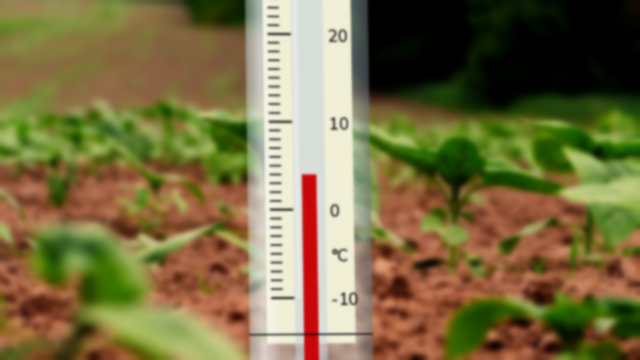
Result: 4 °C
